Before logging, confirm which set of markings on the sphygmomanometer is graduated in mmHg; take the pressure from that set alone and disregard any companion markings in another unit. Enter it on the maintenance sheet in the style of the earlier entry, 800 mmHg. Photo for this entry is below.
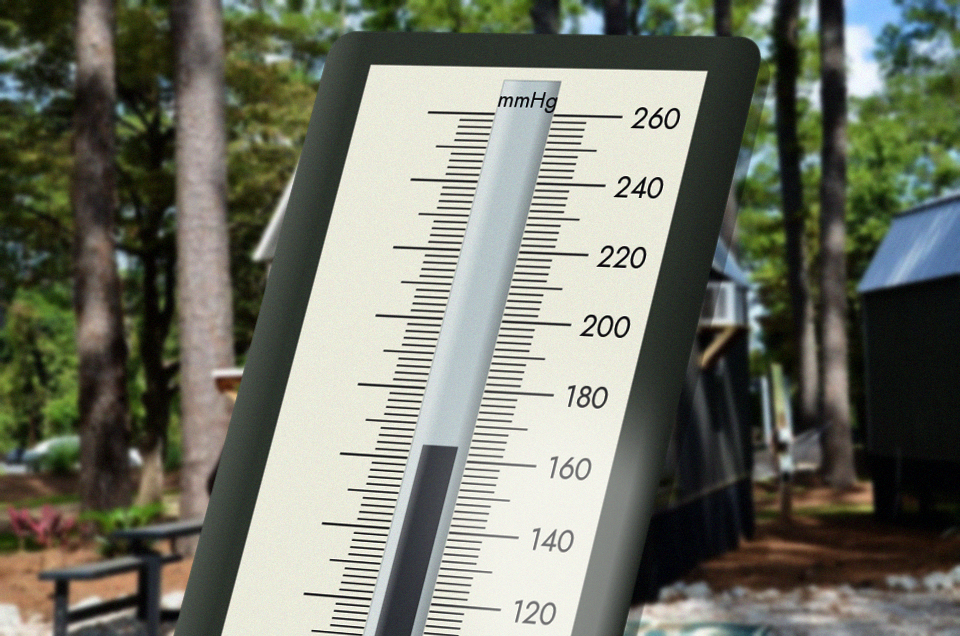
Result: 164 mmHg
